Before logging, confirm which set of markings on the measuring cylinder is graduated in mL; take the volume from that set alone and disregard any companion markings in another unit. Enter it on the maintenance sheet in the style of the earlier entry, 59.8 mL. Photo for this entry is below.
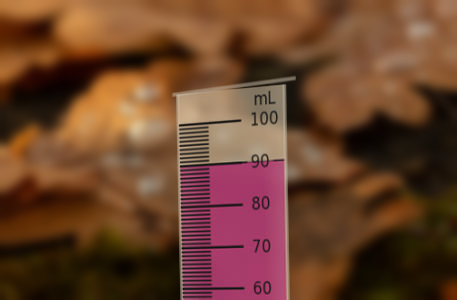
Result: 90 mL
